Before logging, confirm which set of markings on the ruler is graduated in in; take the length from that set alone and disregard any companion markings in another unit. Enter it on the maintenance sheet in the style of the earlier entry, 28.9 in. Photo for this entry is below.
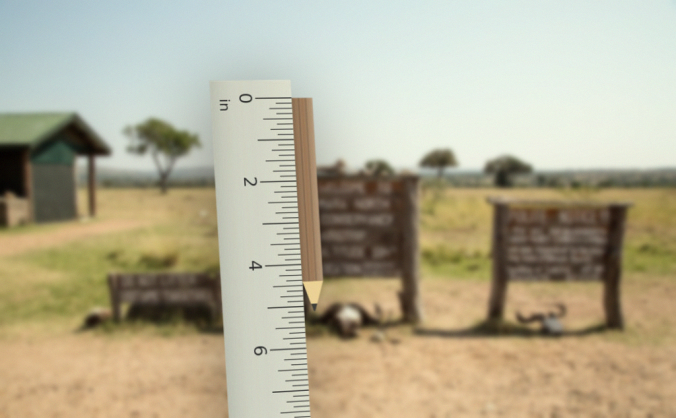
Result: 5.125 in
